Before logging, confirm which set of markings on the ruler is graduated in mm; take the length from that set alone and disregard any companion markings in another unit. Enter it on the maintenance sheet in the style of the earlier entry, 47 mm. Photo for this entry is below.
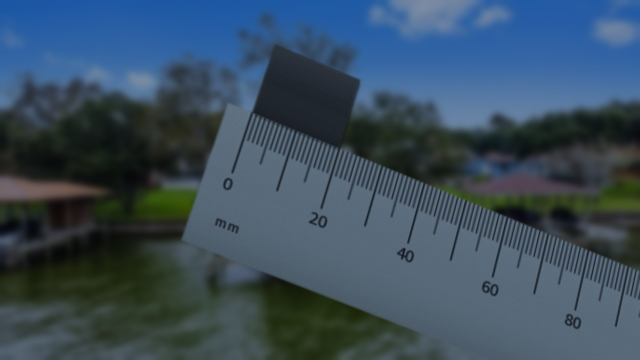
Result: 20 mm
